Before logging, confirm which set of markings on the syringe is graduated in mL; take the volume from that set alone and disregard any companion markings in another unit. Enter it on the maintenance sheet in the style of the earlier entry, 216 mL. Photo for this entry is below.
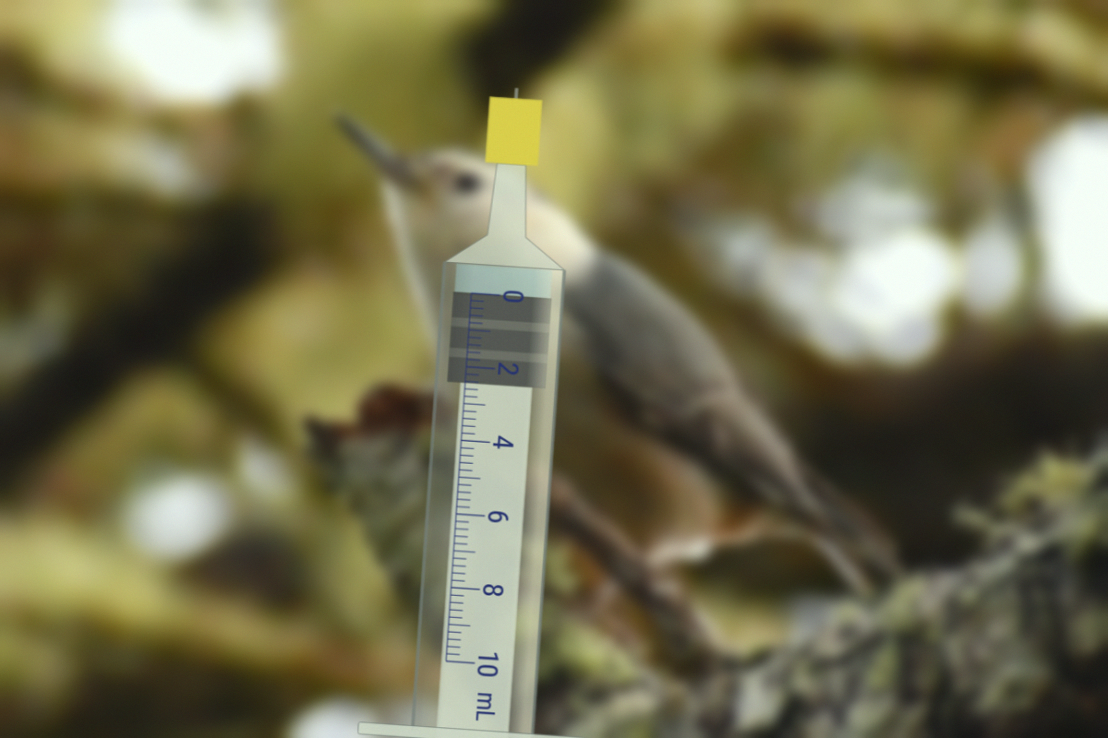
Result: 0 mL
